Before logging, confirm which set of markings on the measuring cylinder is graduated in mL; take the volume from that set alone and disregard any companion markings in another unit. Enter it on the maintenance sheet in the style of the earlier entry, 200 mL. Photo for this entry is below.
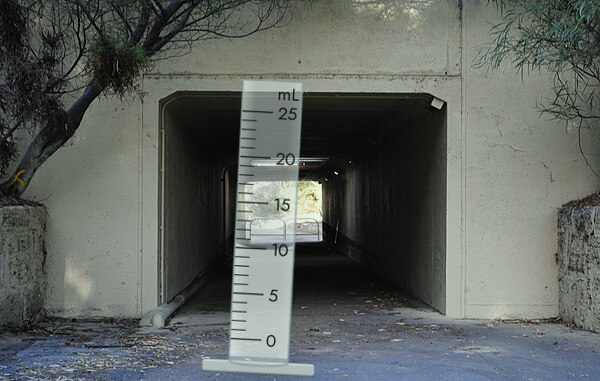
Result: 10 mL
